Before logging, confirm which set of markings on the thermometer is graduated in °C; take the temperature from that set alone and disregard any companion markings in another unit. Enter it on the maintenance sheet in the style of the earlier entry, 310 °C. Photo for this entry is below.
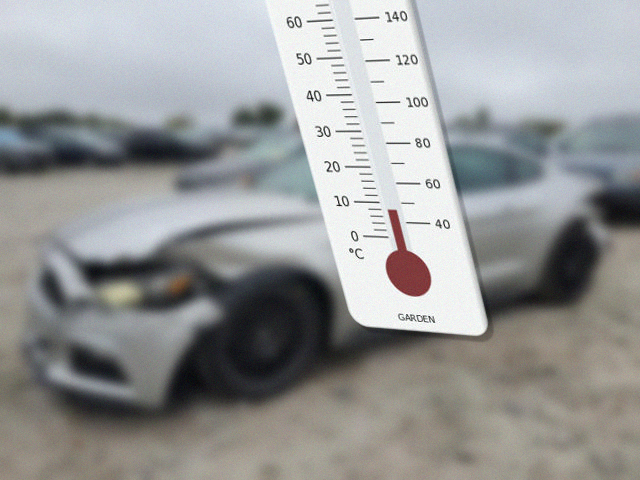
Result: 8 °C
